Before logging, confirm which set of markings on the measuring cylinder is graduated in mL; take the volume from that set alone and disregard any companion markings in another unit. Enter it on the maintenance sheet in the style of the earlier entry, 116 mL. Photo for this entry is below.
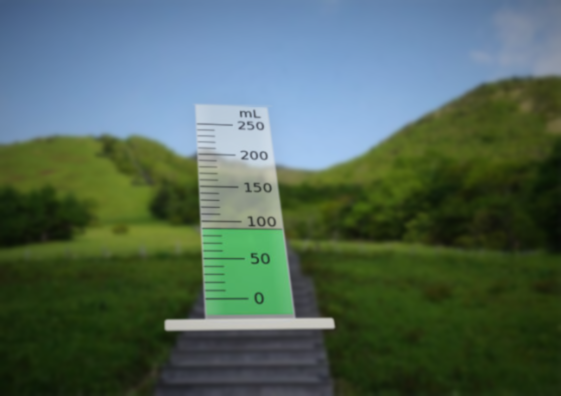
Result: 90 mL
